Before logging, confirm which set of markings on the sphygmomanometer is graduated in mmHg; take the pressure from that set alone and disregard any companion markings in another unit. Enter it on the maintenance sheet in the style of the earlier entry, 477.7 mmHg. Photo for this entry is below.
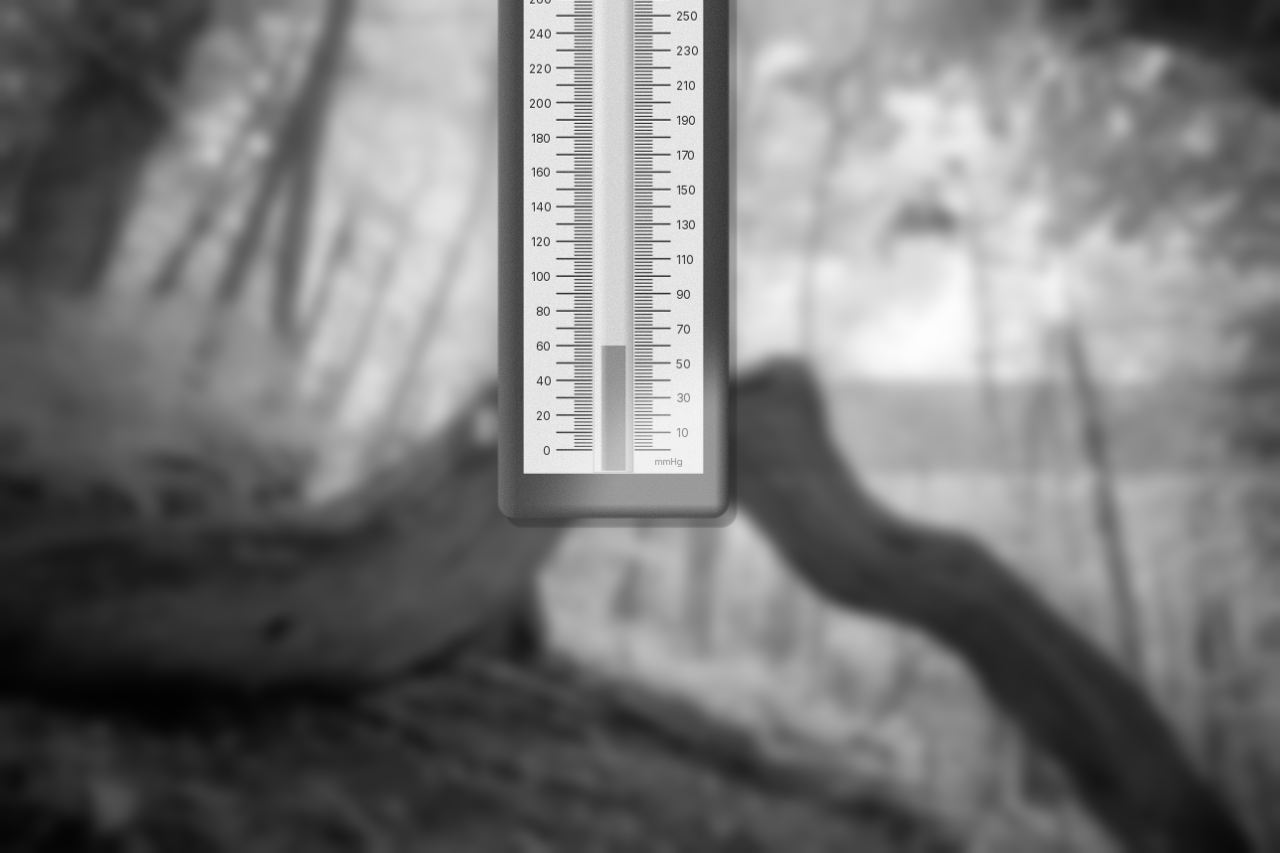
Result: 60 mmHg
